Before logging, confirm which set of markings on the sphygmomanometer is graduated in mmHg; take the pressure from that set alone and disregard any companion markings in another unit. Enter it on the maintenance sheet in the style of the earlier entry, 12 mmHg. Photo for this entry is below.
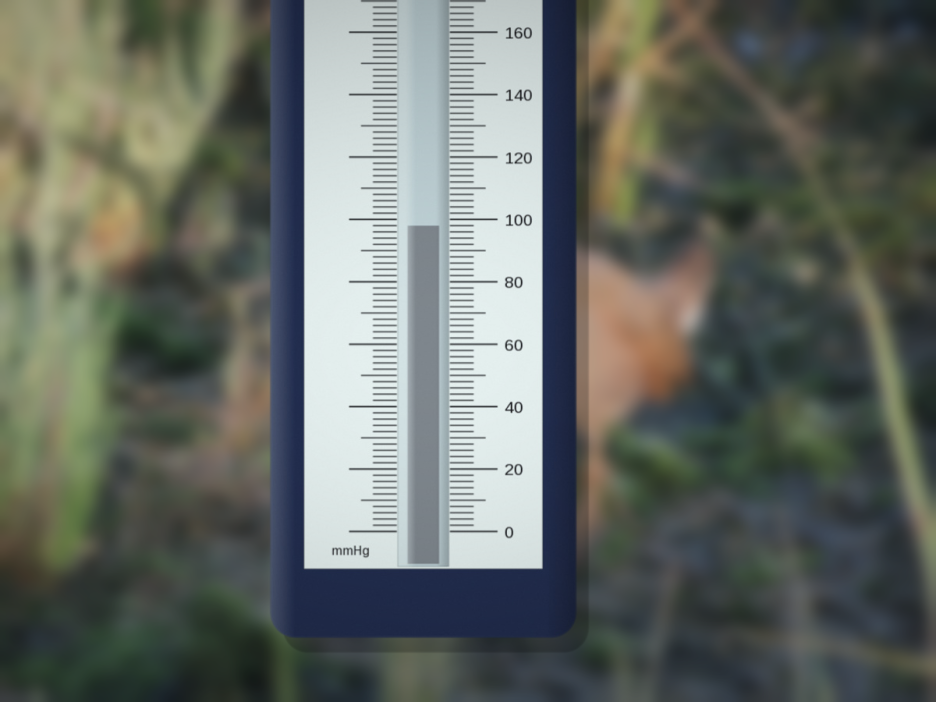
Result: 98 mmHg
